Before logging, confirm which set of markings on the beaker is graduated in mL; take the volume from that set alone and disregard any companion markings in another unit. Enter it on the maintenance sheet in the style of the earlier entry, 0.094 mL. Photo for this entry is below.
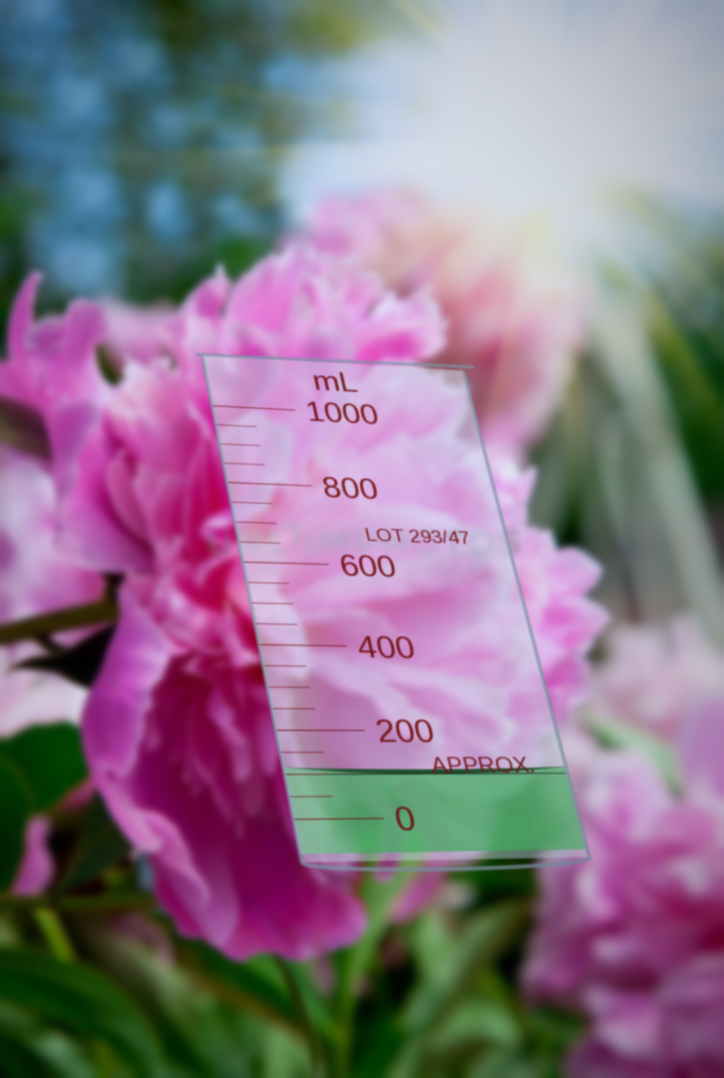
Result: 100 mL
